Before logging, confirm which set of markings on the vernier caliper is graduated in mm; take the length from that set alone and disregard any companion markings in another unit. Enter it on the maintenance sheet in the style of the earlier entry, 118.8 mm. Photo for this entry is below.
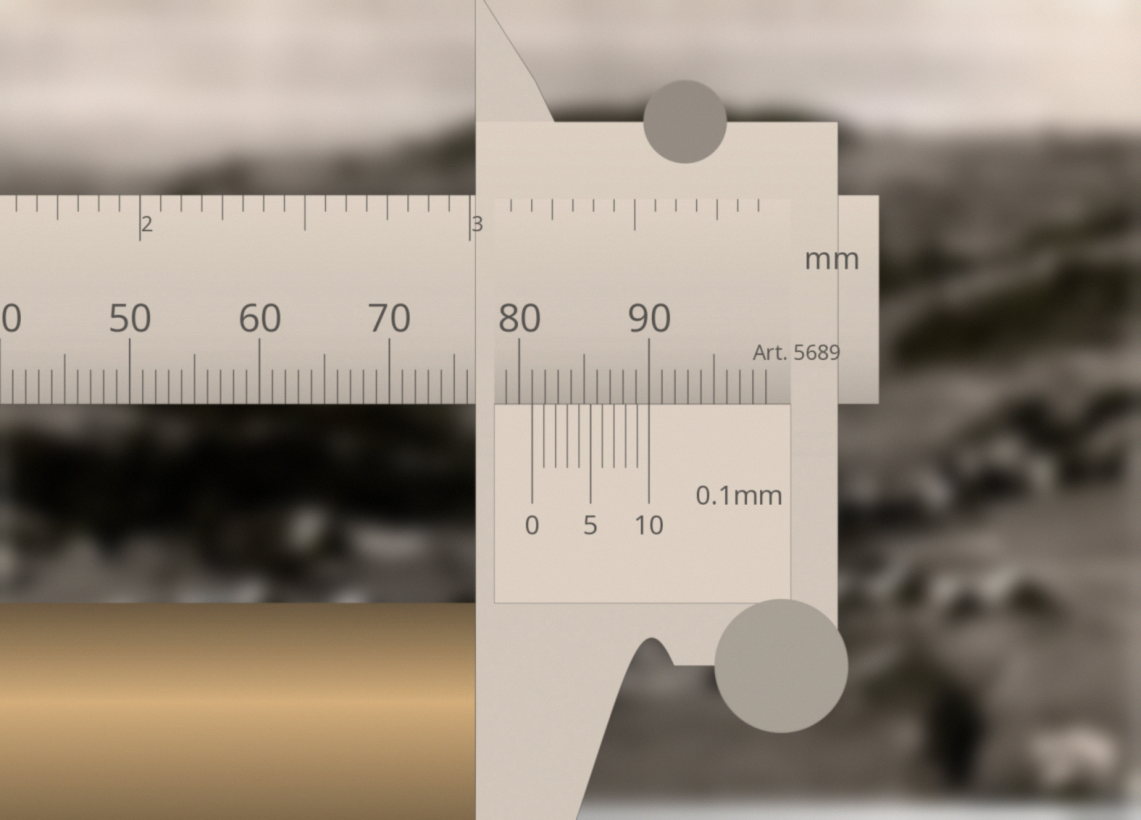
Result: 81.0 mm
